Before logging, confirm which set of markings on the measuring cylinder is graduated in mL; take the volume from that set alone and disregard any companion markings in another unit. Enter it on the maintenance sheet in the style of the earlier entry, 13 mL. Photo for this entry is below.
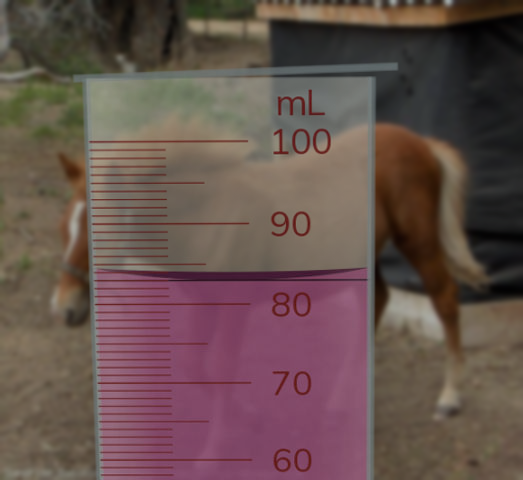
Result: 83 mL
